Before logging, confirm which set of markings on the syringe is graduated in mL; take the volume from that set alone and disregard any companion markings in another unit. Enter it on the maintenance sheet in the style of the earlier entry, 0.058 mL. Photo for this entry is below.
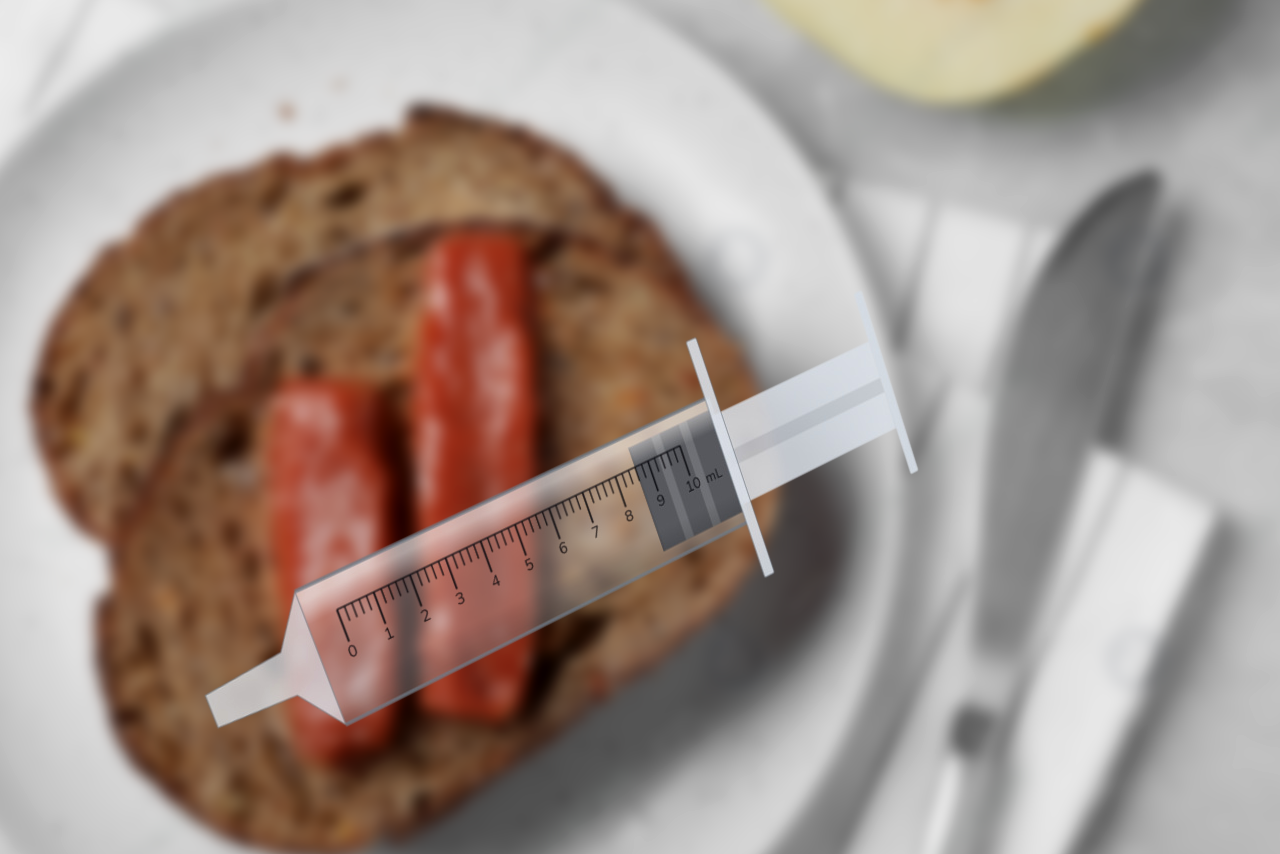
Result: 8.6 mL
